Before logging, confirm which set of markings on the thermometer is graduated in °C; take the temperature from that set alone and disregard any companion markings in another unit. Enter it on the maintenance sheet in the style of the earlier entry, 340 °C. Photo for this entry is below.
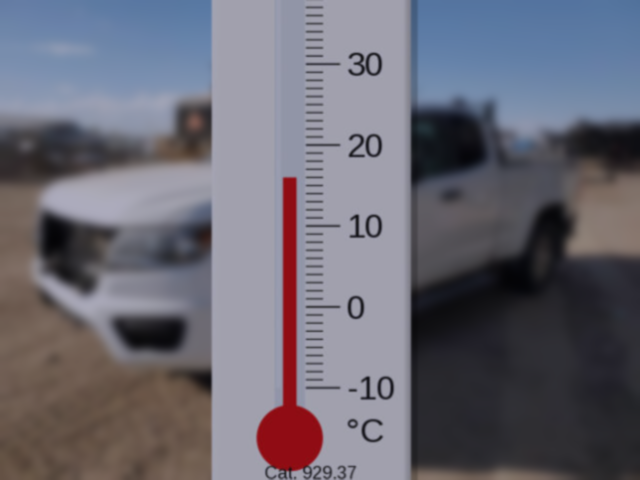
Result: 16 °C
